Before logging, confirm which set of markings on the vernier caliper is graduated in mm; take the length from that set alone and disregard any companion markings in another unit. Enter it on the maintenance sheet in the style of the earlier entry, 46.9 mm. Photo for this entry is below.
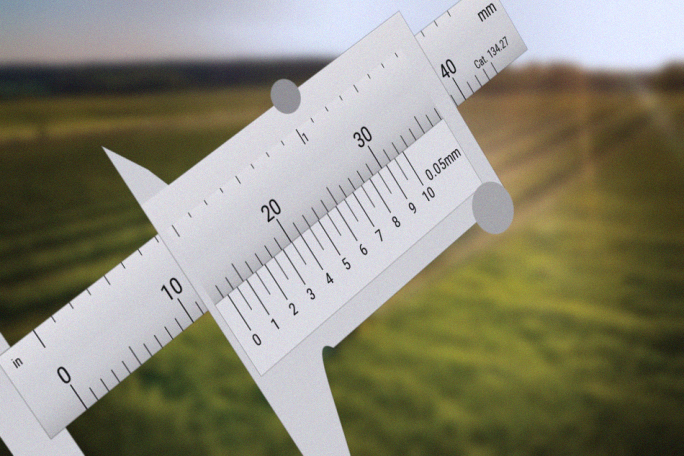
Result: 13.4 mm
